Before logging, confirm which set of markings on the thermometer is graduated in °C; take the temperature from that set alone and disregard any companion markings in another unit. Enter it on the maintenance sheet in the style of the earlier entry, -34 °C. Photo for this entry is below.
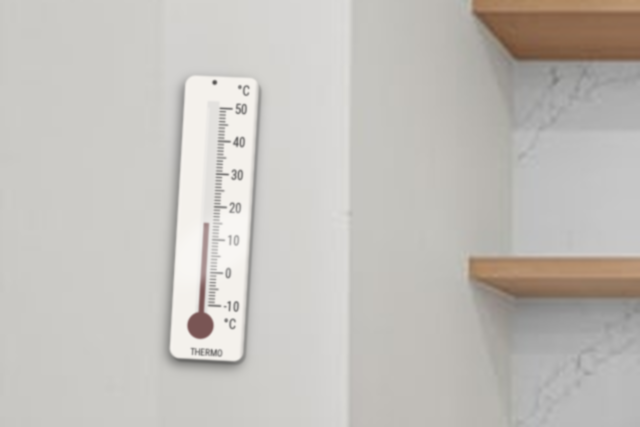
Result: 15 °C
